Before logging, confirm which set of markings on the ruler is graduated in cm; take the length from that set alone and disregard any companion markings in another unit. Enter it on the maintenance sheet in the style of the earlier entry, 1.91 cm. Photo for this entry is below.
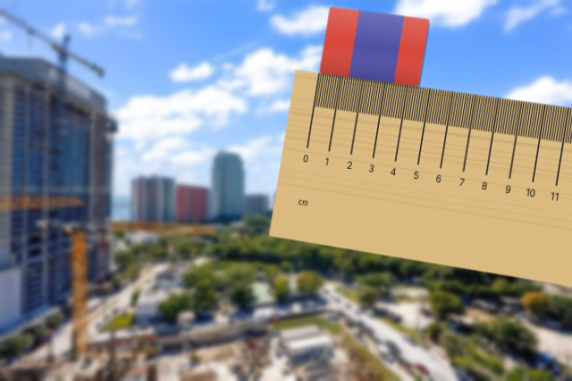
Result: 4.5 cm
